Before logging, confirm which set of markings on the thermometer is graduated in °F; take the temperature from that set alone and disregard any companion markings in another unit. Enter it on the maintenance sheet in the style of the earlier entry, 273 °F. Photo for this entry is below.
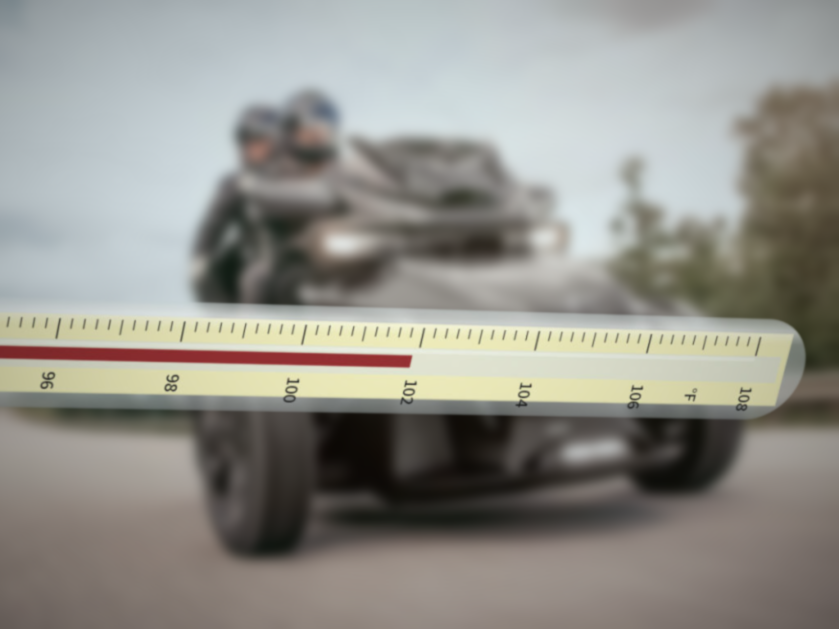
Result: 101.9 °F
